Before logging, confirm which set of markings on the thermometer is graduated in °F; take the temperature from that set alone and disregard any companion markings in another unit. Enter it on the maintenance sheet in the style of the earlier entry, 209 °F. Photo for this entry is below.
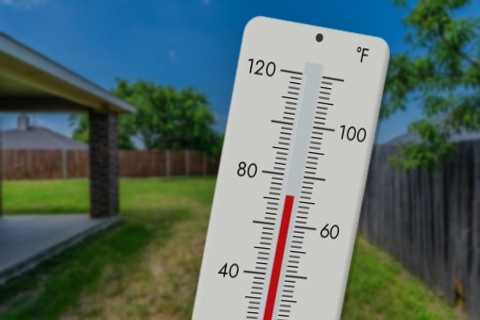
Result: 72 °F
